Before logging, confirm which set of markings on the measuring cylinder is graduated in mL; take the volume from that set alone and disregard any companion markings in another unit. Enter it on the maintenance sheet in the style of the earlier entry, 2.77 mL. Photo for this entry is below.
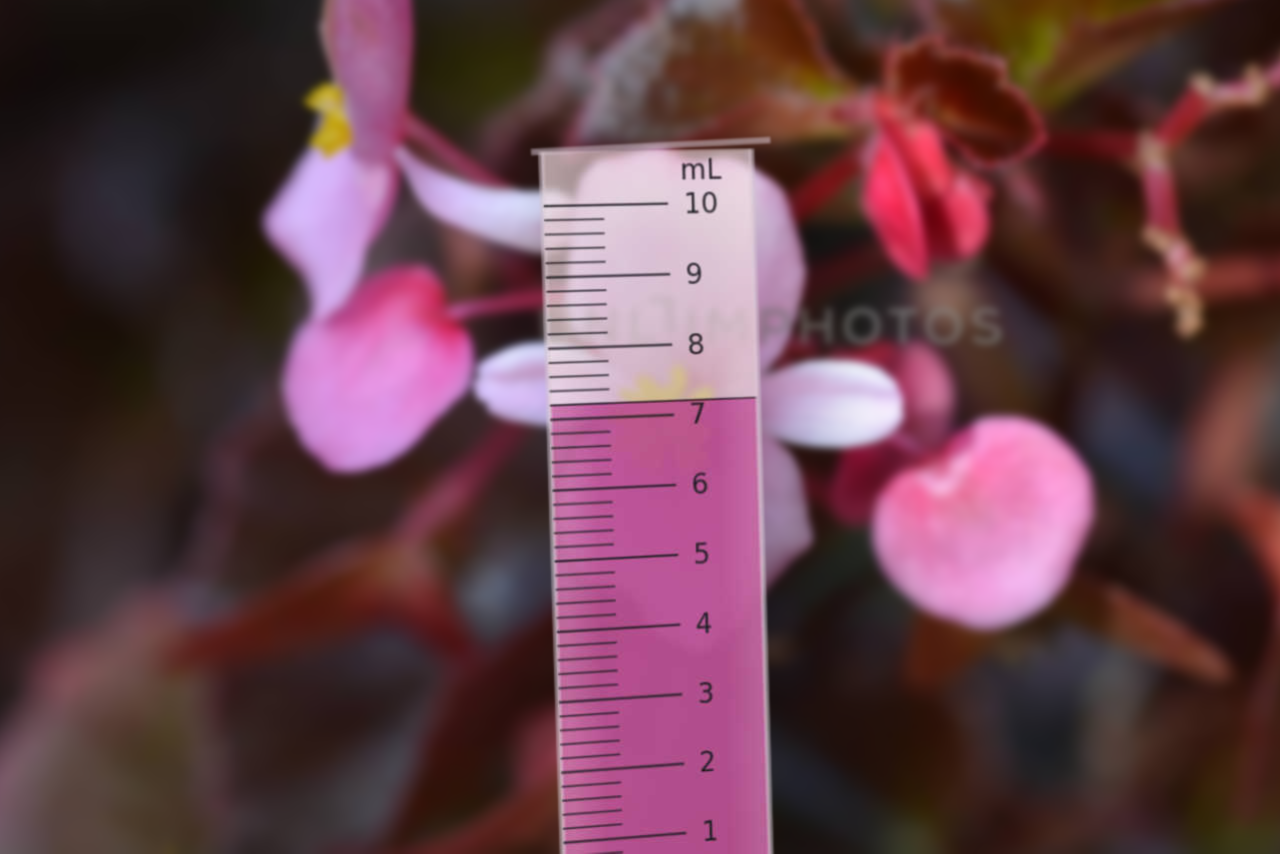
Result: 7.2 mL
